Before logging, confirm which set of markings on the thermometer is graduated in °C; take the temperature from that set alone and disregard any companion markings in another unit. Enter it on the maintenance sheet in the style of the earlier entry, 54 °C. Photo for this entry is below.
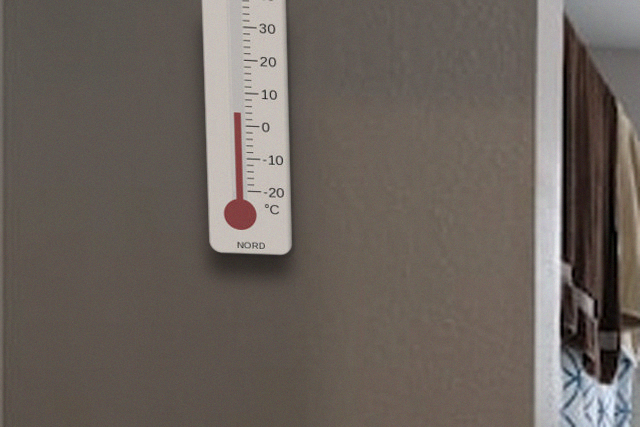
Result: 4 °C
